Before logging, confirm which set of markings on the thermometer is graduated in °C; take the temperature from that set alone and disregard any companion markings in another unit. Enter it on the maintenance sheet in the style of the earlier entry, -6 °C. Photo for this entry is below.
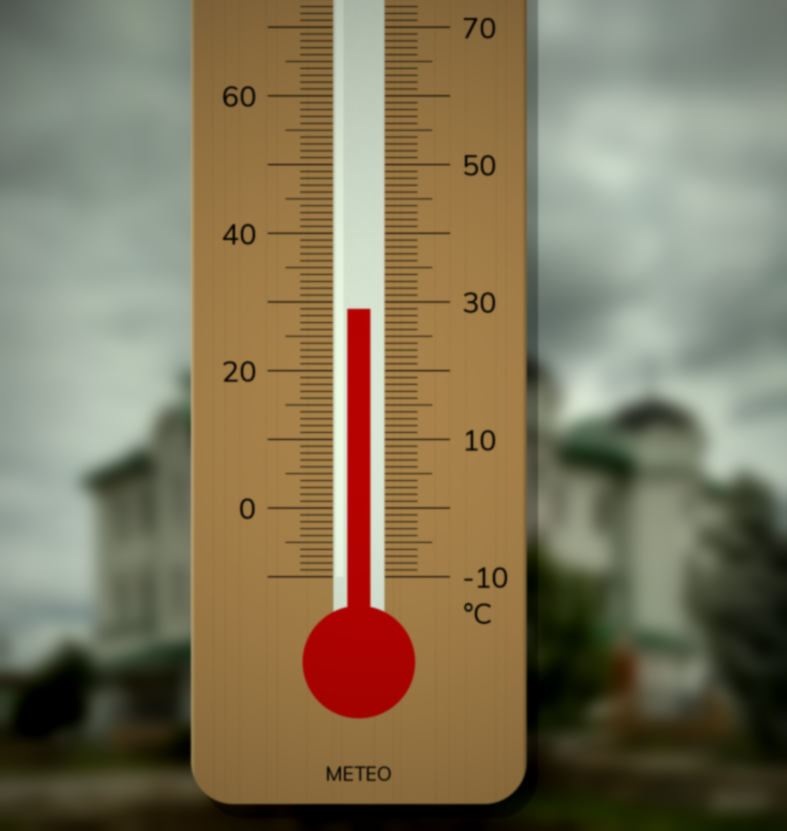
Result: 29 °C
